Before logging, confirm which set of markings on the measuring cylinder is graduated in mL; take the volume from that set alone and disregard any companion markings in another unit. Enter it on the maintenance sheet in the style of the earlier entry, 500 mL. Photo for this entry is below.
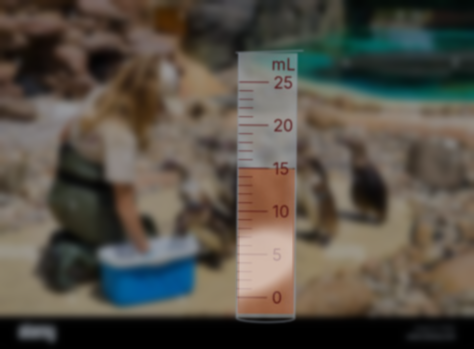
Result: 15 mL
